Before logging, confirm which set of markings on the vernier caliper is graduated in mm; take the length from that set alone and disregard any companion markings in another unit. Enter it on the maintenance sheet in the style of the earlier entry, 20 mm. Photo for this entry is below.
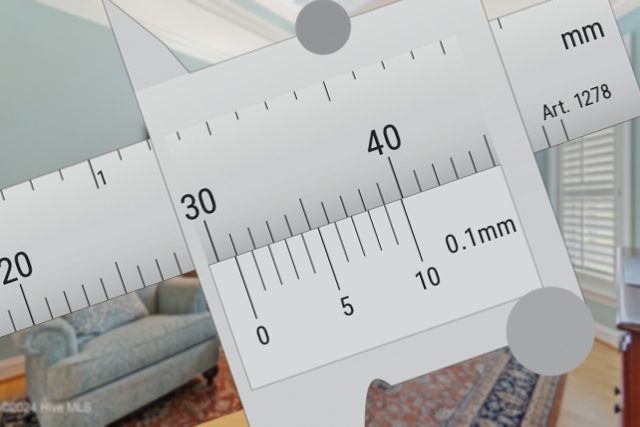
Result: 30.9 mm
